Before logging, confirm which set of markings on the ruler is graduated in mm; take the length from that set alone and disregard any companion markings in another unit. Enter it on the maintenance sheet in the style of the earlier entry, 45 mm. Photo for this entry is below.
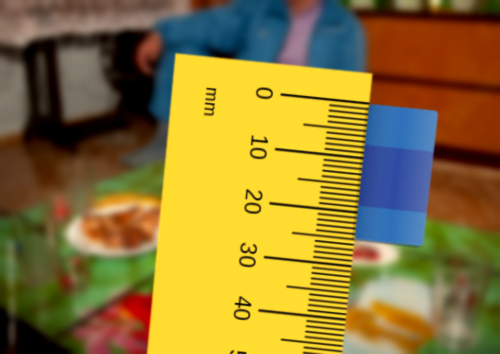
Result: 25 mm
